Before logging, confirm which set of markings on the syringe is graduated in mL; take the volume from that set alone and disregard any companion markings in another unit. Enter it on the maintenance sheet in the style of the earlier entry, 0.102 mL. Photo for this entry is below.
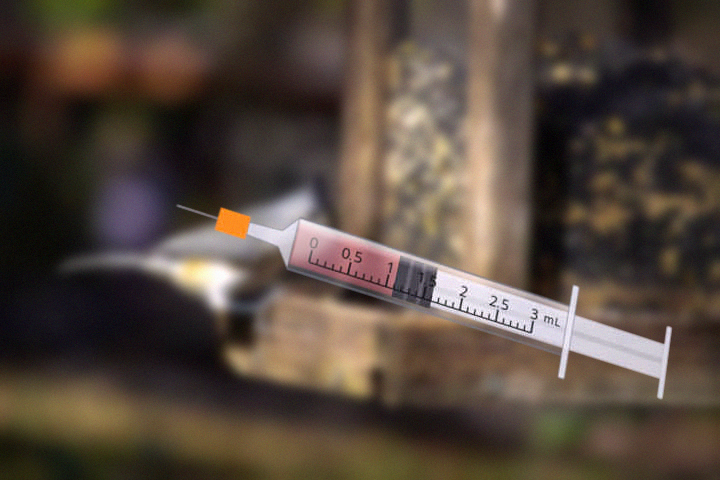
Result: 1.1 mL
